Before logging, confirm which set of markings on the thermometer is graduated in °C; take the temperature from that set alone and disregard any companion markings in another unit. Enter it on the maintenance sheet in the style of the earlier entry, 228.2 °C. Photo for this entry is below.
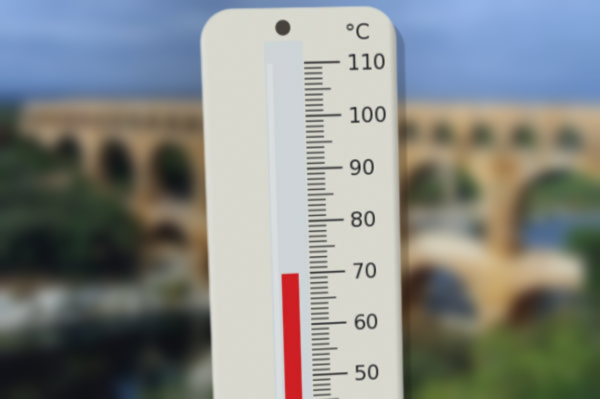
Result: 70 °C
